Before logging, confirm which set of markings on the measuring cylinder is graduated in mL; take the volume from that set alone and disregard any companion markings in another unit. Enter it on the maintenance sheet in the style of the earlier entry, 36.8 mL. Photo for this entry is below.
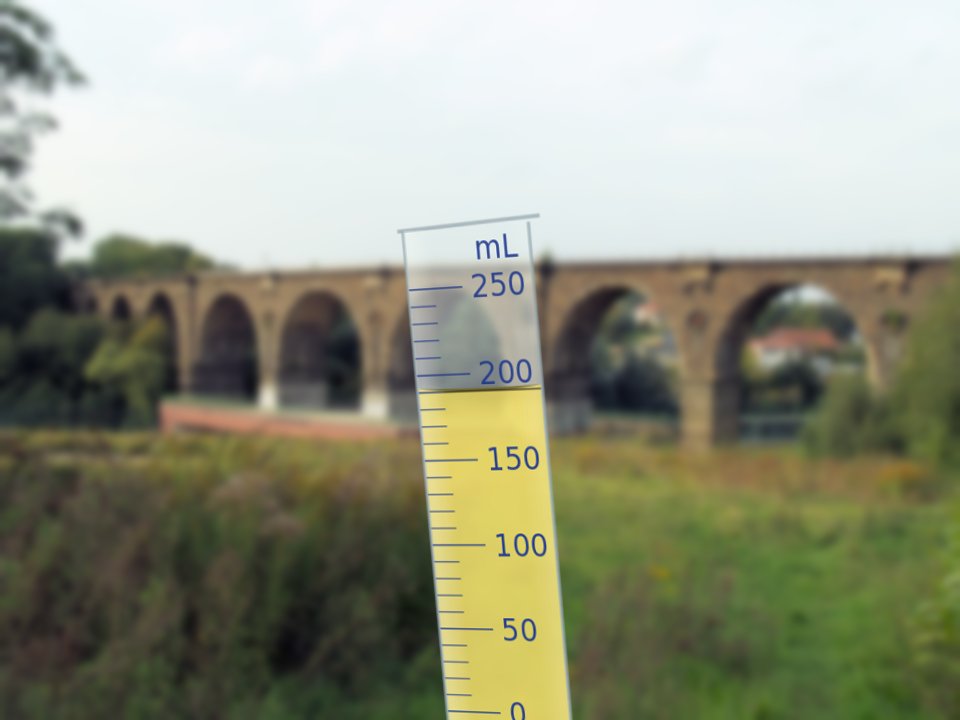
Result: 190 mL
